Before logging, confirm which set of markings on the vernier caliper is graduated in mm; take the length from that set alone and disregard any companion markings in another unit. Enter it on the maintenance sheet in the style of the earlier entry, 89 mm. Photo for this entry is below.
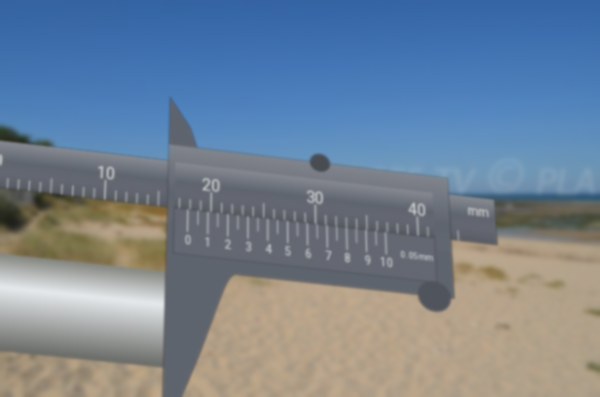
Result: 17.8 mm
